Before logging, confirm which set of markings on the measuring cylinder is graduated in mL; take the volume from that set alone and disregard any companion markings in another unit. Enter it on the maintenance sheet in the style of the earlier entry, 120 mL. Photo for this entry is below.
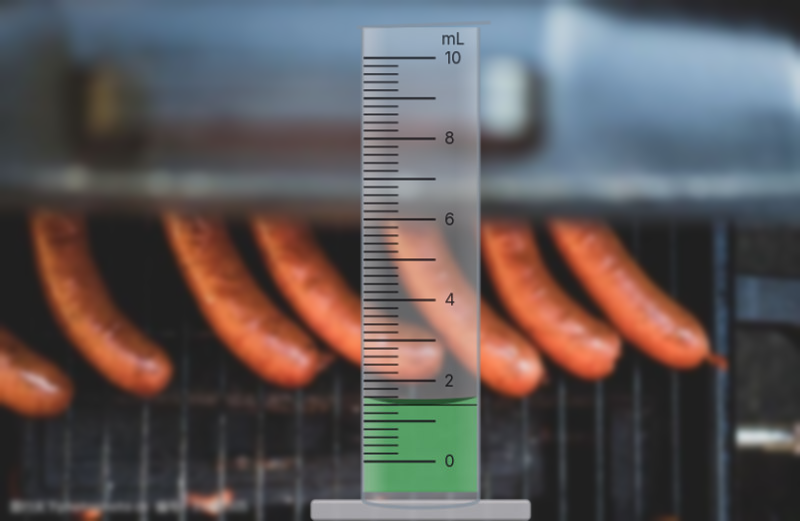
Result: 1.4 mL
